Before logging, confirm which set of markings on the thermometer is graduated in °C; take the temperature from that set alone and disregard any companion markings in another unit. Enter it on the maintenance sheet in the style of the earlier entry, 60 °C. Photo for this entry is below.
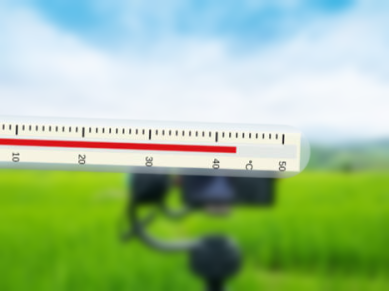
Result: 43 °C
